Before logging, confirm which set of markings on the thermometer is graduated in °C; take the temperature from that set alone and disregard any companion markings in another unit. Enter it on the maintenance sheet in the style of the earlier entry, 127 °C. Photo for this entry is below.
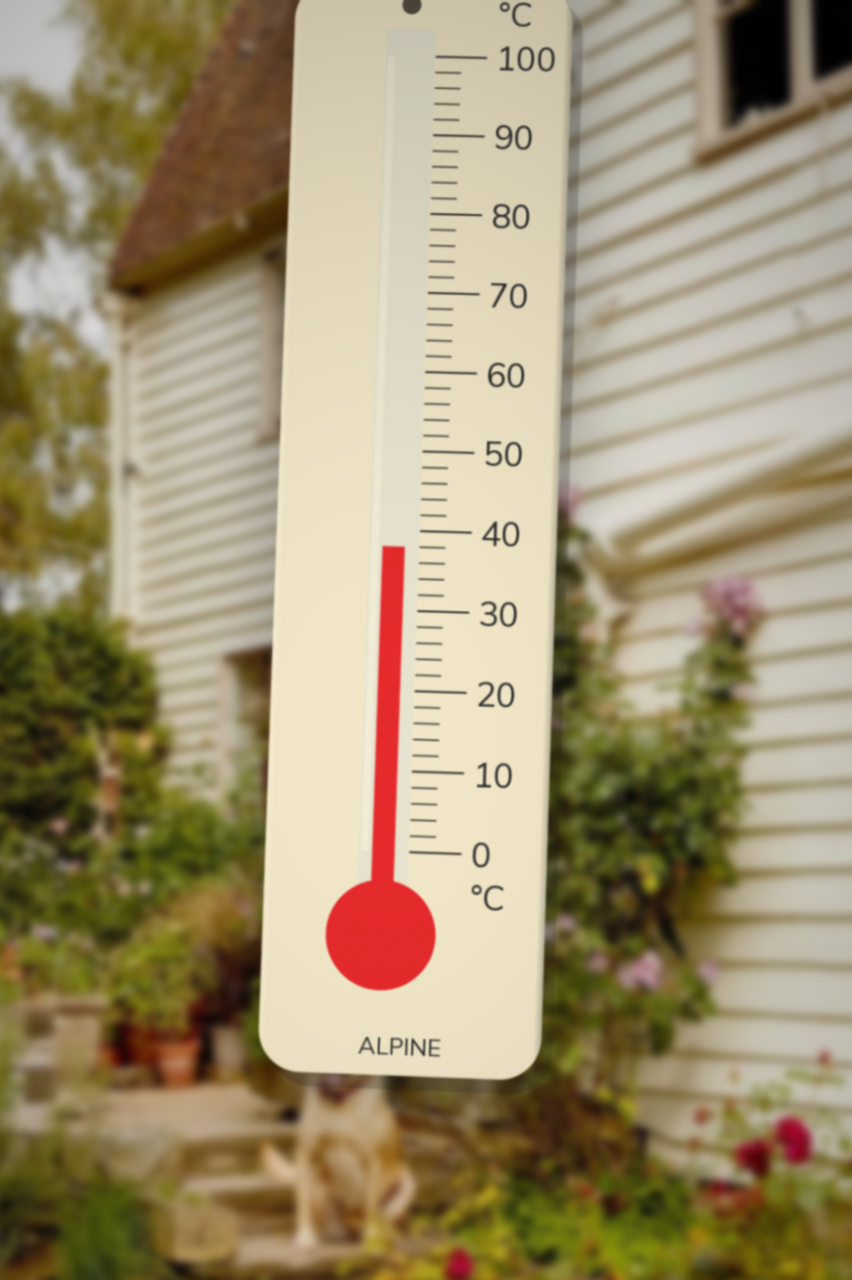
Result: 38 °C
